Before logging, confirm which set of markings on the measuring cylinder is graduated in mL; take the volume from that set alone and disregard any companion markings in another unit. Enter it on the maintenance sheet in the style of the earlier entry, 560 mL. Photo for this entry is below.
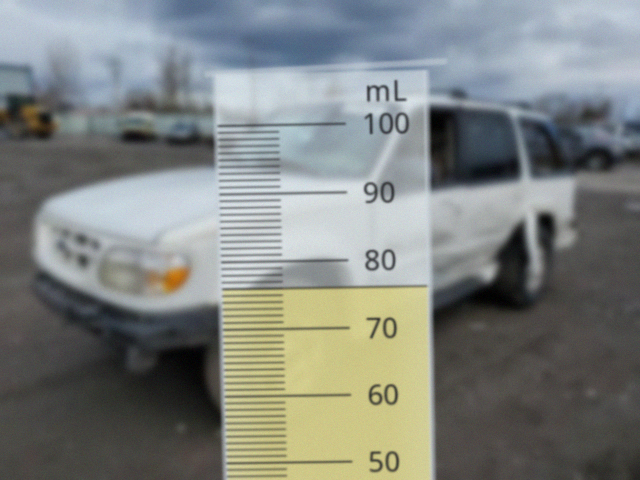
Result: 76 mL
